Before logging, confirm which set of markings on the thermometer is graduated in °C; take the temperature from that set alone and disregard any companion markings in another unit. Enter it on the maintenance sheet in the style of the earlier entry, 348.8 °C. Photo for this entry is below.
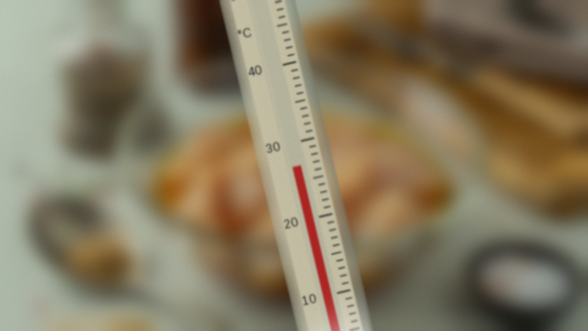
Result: 27 °C
